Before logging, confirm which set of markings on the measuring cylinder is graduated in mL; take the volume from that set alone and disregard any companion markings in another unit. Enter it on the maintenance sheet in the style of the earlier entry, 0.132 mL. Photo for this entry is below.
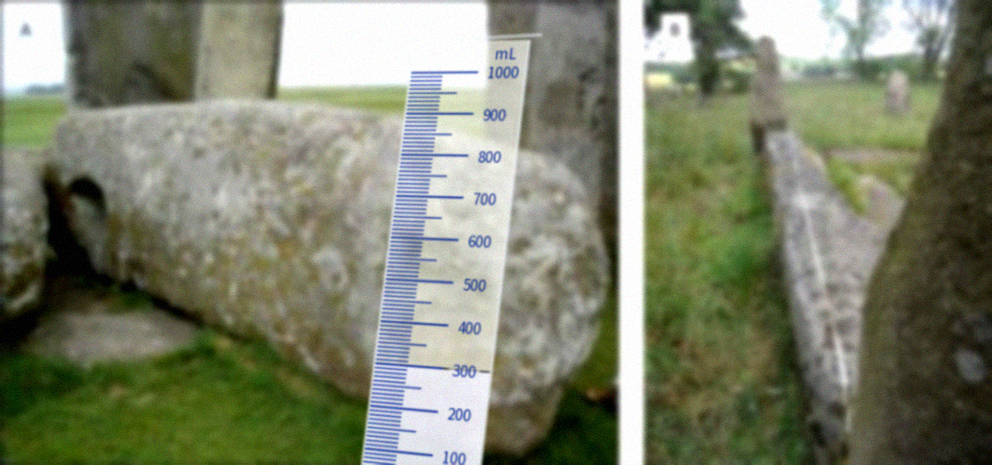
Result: 300 mL
